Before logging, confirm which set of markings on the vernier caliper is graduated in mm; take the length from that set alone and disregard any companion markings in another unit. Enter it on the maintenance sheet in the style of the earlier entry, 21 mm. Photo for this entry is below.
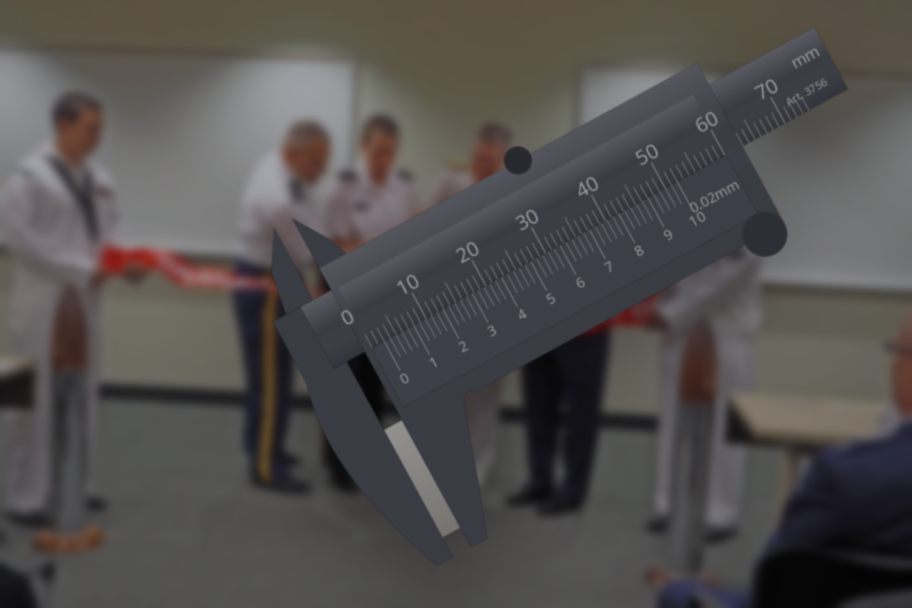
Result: 3.0 mm
